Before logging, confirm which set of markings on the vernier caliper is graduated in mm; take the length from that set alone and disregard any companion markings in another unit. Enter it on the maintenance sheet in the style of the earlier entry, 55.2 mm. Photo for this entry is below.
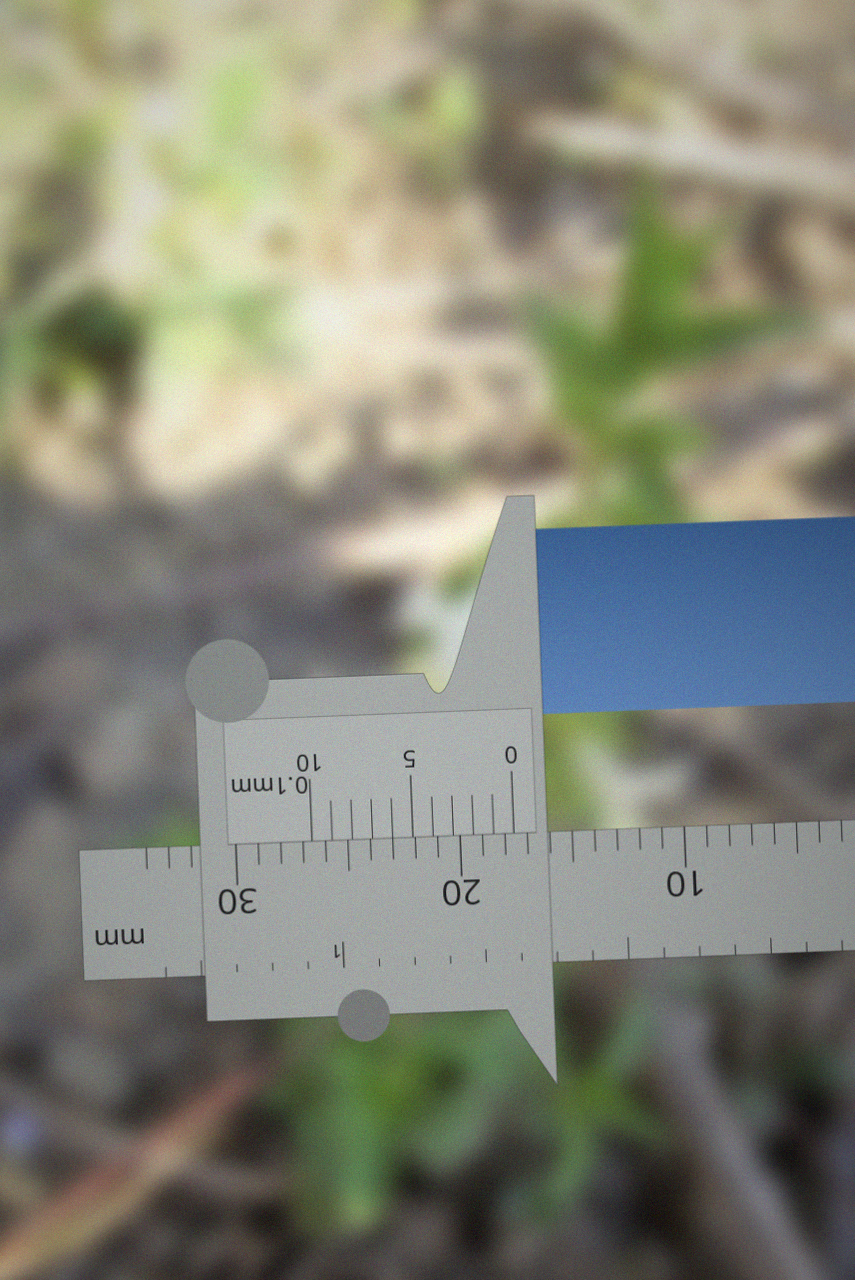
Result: 17.6 mm
